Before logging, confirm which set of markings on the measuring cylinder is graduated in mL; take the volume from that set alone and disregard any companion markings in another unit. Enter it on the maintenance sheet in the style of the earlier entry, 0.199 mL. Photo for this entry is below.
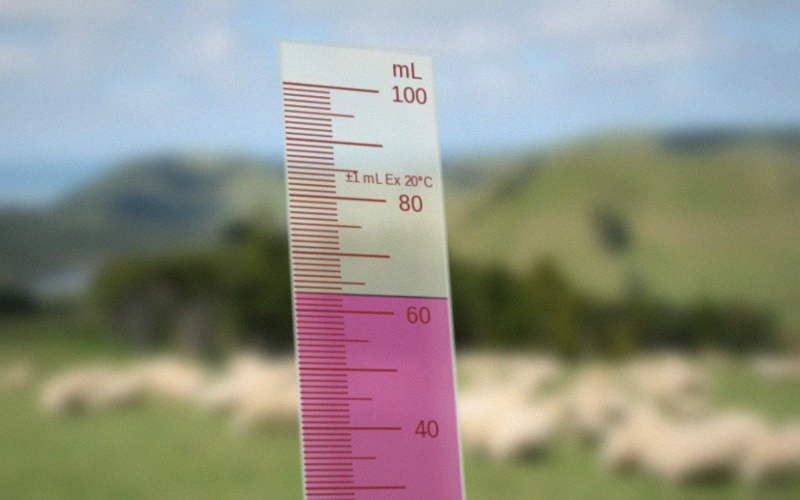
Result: 63 mL
